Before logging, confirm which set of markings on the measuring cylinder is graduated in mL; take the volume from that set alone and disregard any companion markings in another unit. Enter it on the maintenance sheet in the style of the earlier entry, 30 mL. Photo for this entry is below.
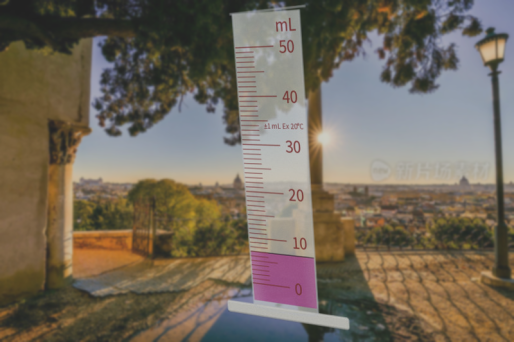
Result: 7 mL
